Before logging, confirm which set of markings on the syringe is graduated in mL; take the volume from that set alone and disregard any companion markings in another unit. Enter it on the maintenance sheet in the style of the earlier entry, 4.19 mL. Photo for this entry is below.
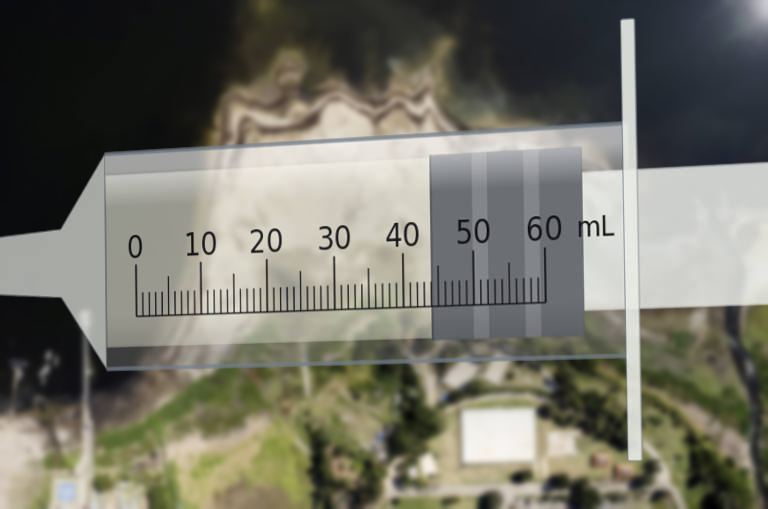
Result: 44 mL
